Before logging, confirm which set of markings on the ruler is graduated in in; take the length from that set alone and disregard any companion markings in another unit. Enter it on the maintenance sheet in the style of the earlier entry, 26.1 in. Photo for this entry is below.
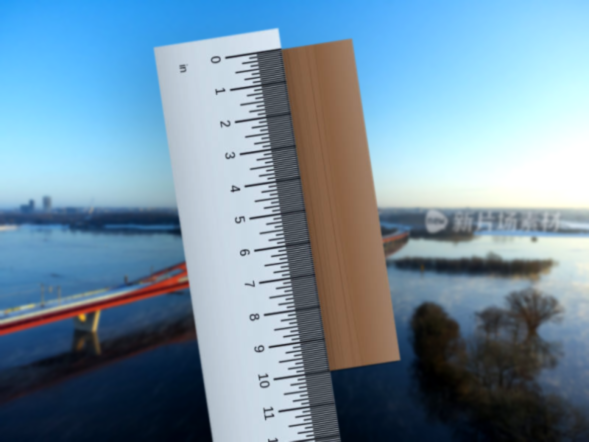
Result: 10 in
